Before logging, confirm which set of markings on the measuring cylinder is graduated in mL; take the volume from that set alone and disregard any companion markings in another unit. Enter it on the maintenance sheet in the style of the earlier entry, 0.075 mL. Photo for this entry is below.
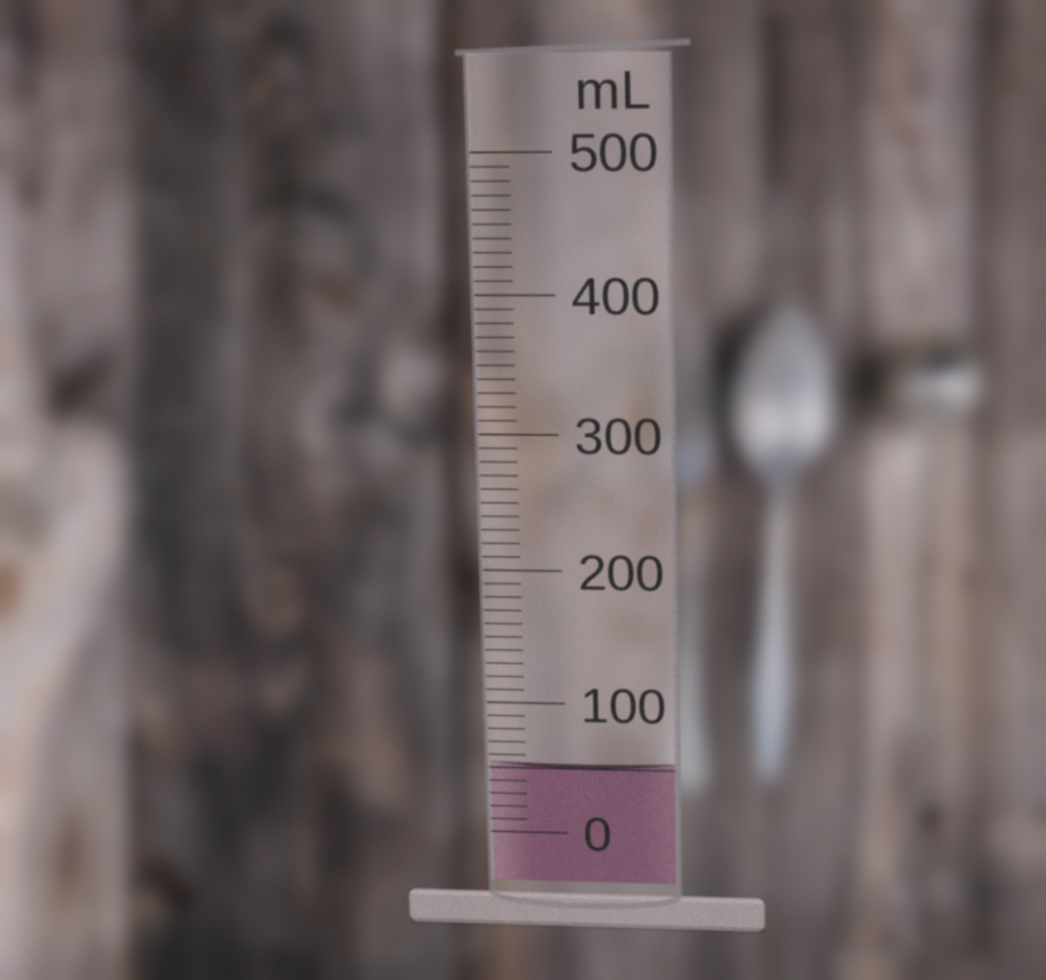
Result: 50 mL
